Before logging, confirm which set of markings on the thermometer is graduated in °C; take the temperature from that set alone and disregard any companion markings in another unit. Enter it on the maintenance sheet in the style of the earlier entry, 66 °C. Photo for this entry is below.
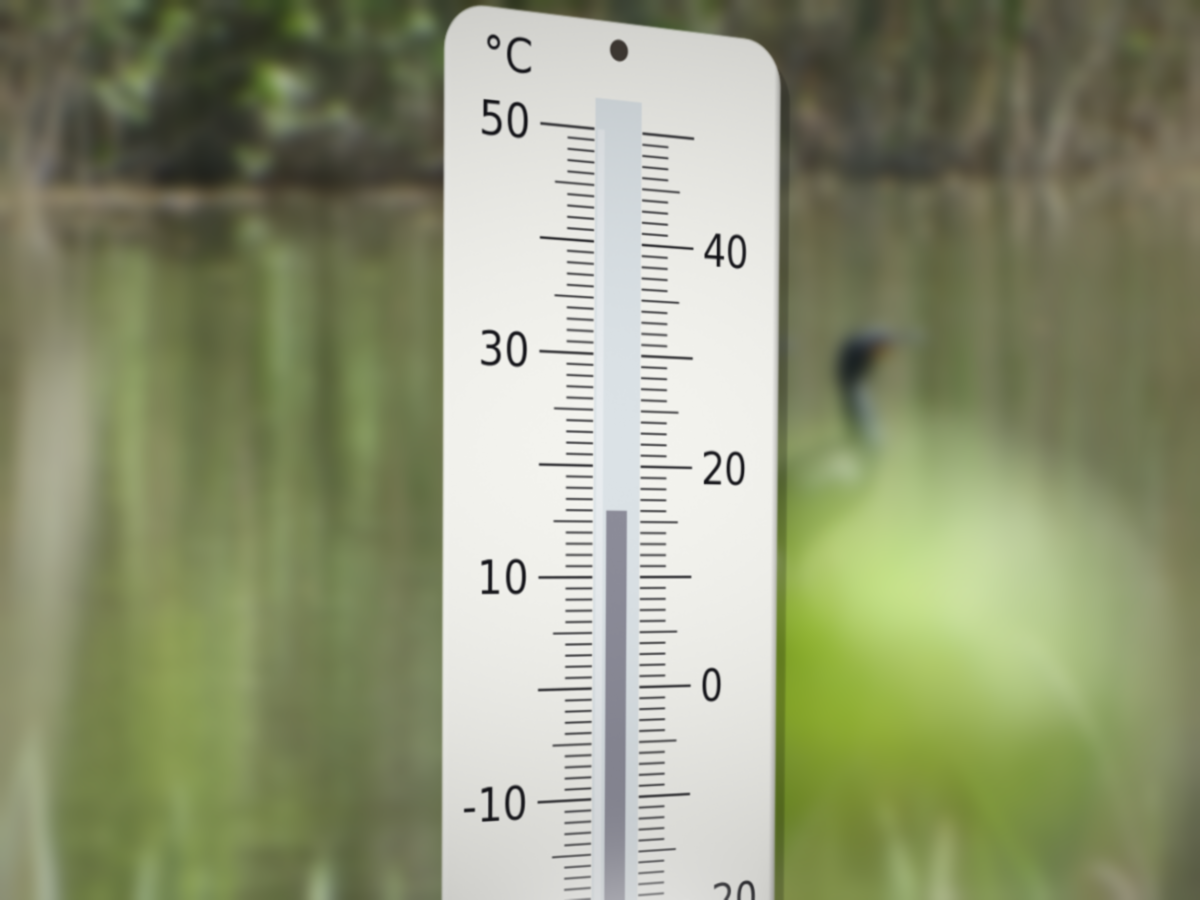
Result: 16 °C
